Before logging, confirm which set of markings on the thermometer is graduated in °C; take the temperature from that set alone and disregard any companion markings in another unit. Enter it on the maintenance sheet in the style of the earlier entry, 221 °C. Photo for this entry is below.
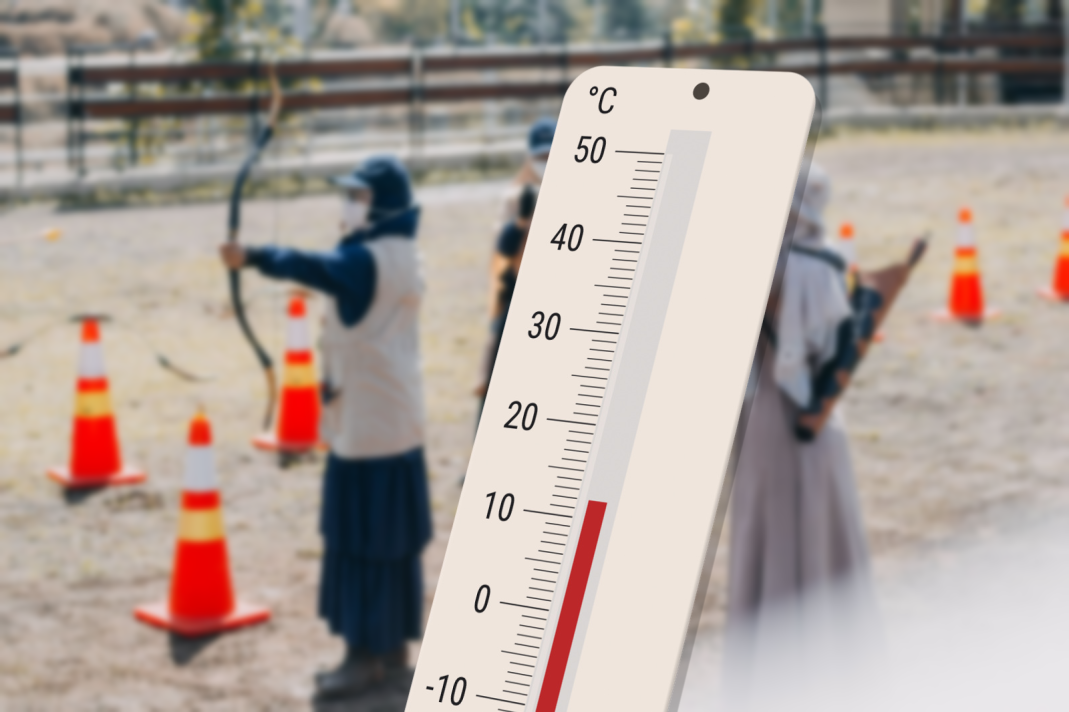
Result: 12 °C
